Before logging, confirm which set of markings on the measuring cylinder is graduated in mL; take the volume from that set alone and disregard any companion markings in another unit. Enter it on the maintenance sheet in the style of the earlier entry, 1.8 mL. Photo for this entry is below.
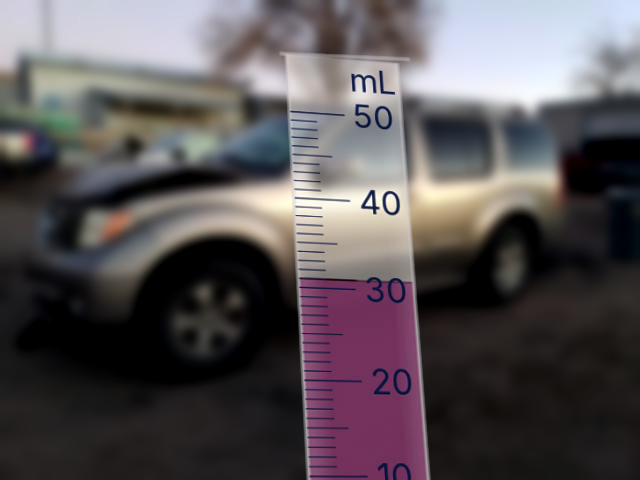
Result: 31 mL
